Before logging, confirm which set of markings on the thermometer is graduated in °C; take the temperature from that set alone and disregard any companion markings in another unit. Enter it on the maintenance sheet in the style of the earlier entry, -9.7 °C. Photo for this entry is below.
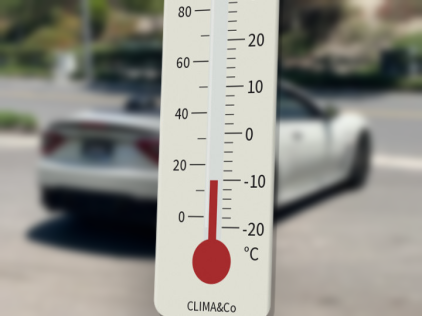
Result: -10 °C
